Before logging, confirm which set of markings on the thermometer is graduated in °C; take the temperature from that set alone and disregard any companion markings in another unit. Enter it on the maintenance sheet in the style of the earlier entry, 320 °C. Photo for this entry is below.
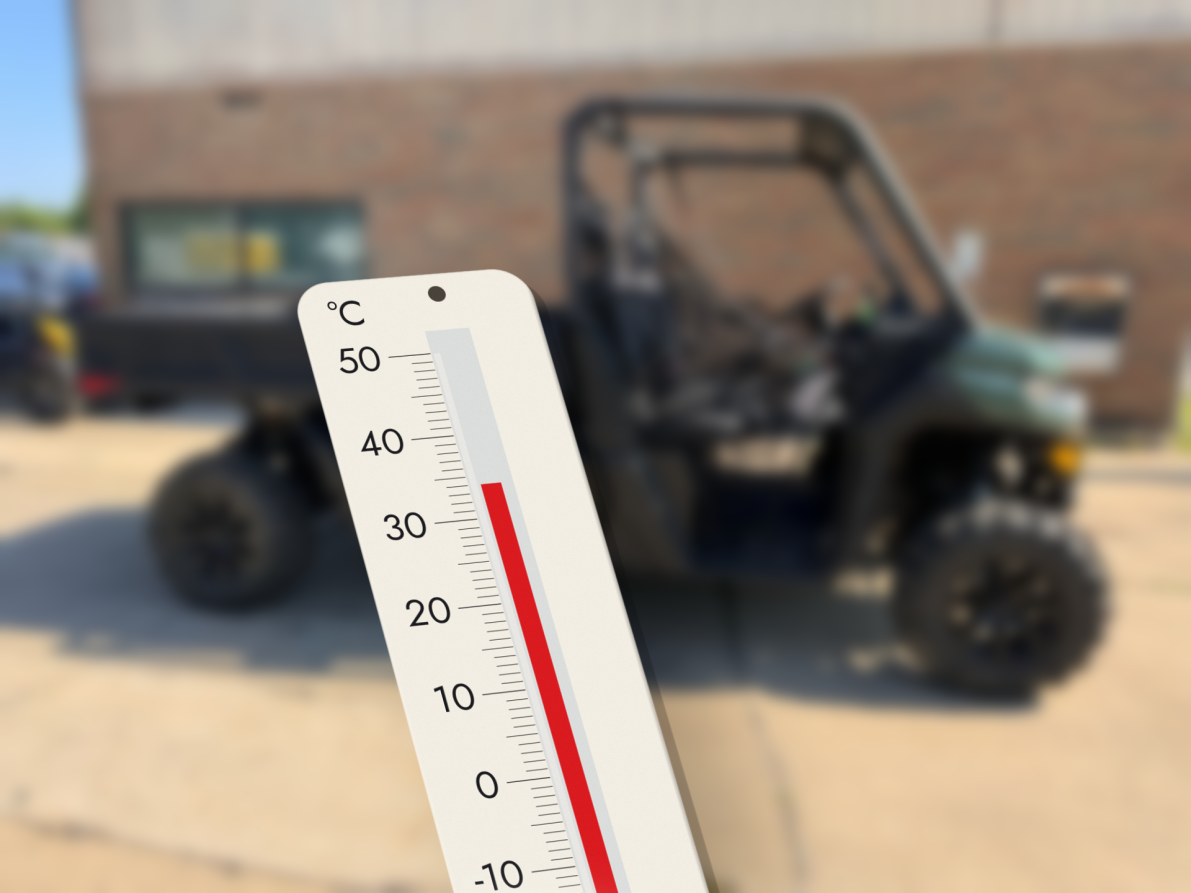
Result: 34 °C
